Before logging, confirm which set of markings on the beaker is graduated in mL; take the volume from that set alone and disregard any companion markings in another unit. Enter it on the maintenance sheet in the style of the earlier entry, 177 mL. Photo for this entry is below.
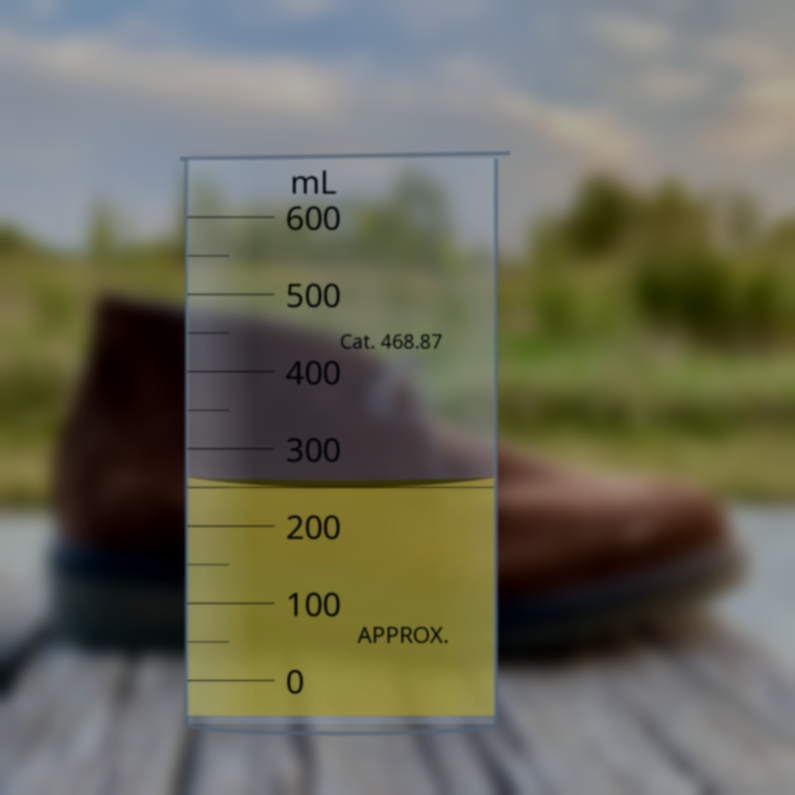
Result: 250 mL
